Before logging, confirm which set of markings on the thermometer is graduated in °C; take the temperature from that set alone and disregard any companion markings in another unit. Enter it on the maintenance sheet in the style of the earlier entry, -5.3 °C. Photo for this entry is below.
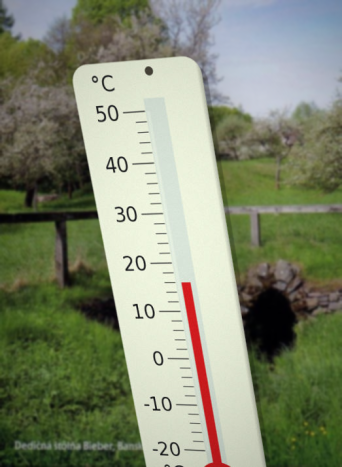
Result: 16 °C
